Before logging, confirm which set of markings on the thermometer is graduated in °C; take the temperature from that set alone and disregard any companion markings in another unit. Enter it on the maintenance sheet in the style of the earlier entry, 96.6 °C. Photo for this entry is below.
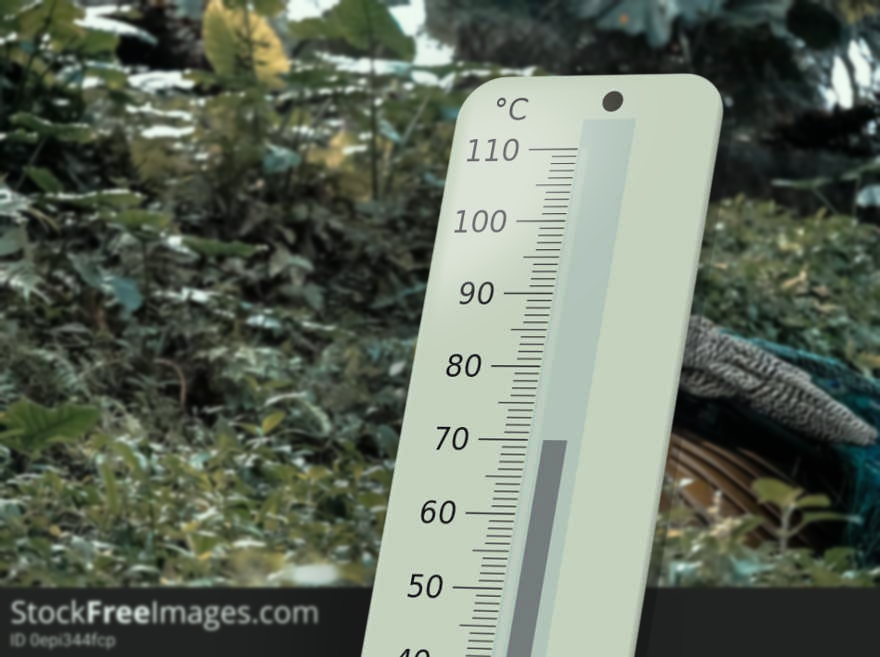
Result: 70 °C
